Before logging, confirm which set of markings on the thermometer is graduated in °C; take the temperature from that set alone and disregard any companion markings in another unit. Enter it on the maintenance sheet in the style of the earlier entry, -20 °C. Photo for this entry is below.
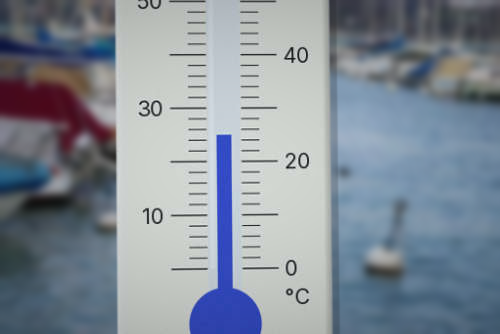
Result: 25 °C
